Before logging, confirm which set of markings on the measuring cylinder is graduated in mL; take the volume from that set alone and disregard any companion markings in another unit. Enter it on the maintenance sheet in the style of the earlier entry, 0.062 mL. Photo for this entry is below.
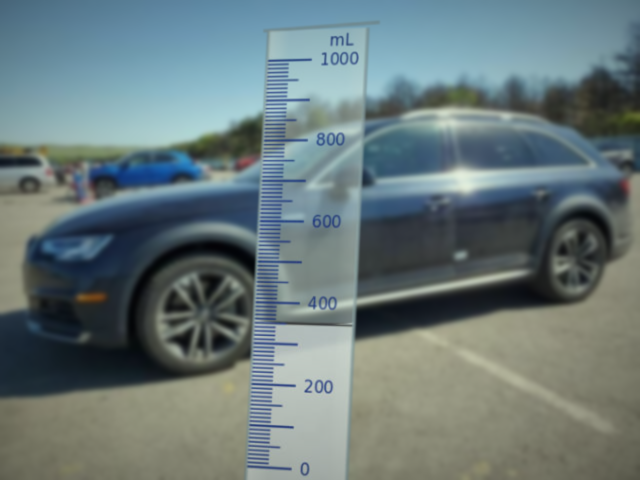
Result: 350 mL
